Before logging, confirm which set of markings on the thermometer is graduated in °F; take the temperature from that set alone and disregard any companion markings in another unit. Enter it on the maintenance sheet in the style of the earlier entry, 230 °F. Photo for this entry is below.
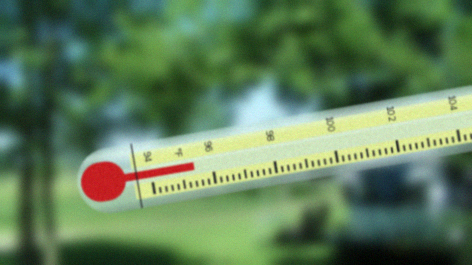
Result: 95.4 °F
